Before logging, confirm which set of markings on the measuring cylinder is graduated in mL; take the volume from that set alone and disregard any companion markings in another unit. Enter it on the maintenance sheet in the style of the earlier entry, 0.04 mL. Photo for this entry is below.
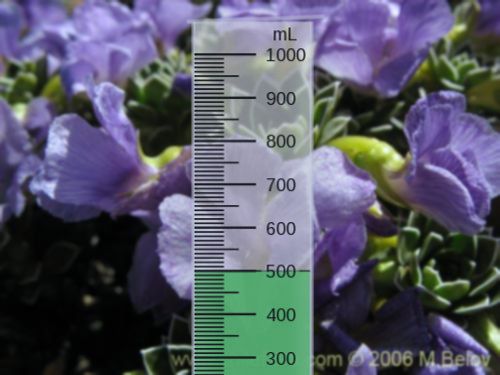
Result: 500 mL
